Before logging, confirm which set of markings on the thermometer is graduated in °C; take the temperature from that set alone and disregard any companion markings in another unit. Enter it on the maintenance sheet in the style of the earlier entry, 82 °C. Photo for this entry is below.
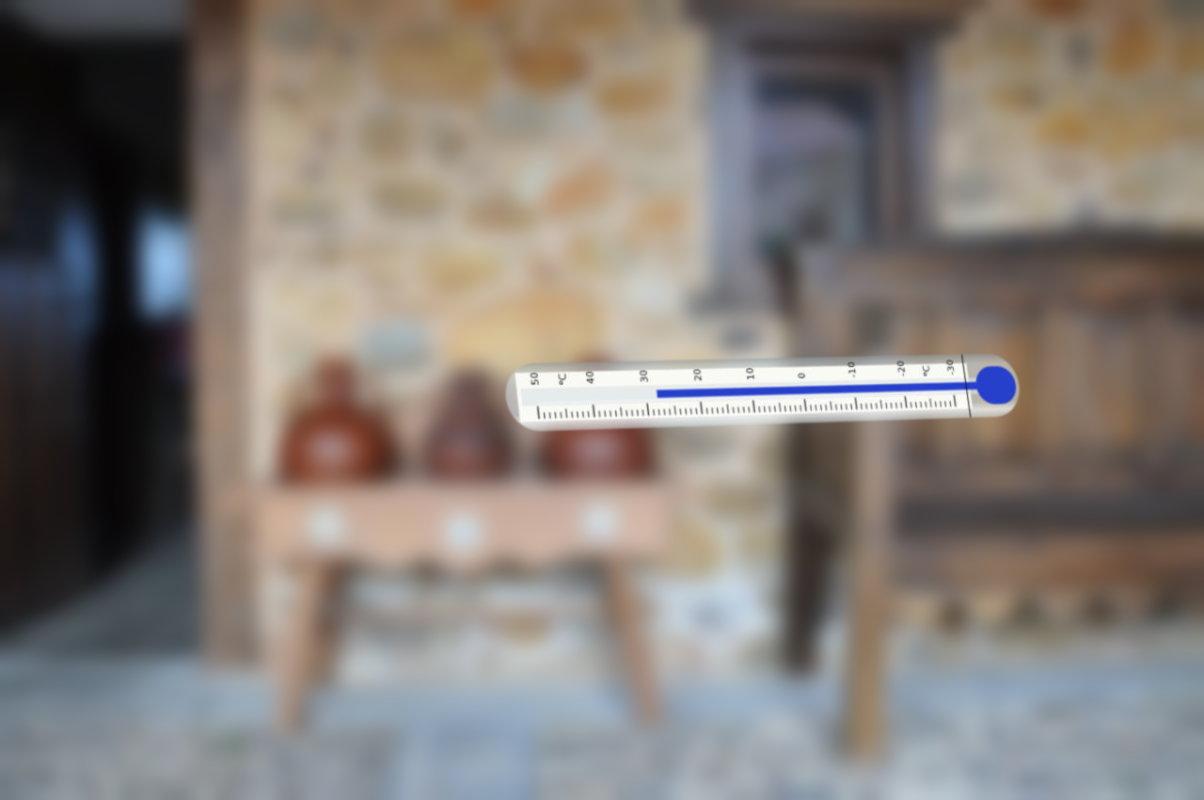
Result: 28 °C
